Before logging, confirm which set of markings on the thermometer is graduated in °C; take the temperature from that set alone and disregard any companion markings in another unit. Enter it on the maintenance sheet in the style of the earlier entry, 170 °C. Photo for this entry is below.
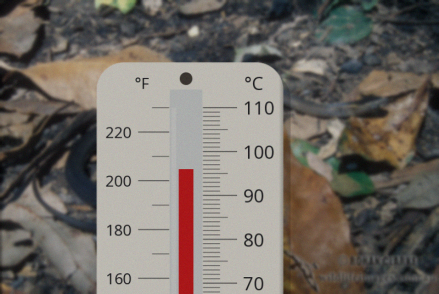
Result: 96 °C
